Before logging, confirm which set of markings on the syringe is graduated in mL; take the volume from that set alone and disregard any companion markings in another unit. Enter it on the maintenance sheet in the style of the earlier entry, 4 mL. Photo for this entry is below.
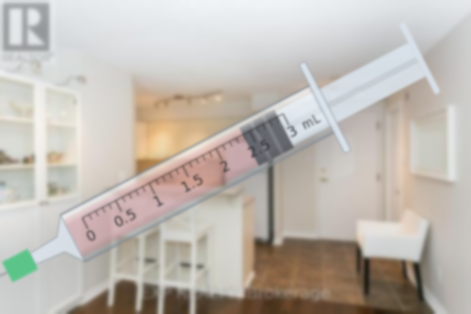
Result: 2.4 mL
